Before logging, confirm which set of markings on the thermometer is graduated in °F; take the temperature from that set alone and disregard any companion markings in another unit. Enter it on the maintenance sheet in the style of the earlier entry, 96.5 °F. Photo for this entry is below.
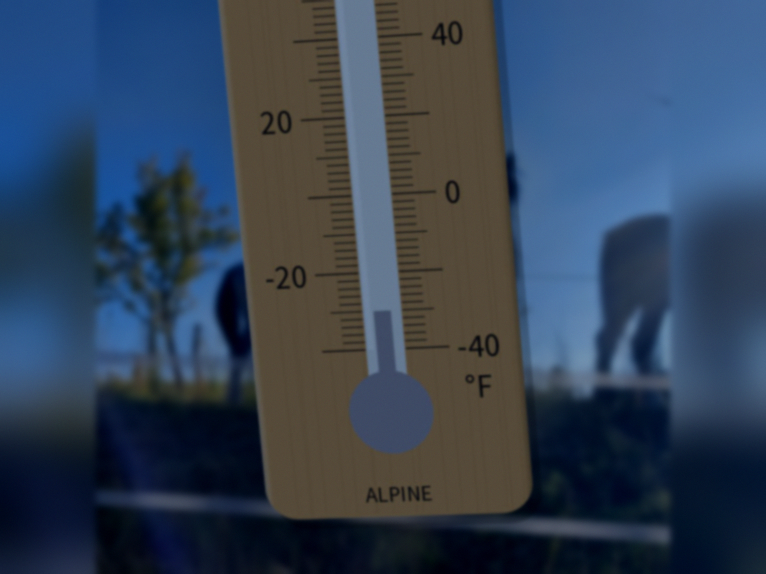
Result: -30 °F
